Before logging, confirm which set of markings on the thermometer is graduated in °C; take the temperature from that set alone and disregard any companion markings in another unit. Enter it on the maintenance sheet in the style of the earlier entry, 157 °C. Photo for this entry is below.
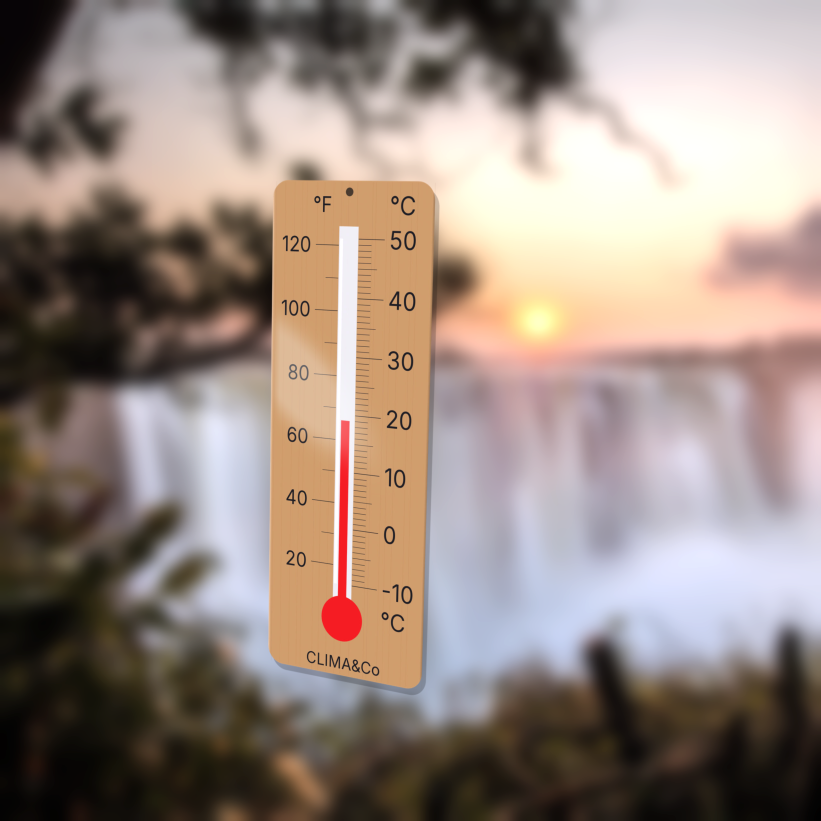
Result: 19 °C
